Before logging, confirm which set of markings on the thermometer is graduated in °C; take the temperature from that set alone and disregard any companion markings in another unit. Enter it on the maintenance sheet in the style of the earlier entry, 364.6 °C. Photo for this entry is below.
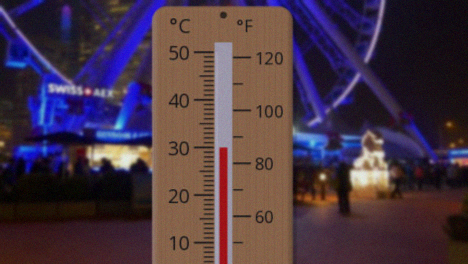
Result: 30 °C
